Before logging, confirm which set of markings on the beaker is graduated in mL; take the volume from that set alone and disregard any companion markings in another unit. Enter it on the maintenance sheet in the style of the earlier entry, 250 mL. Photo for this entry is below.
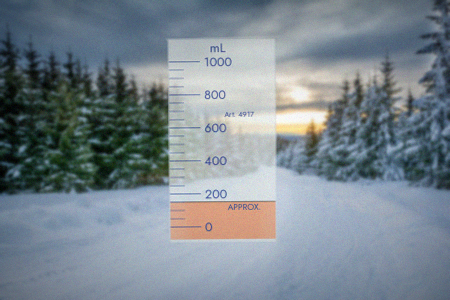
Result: 150 mL
